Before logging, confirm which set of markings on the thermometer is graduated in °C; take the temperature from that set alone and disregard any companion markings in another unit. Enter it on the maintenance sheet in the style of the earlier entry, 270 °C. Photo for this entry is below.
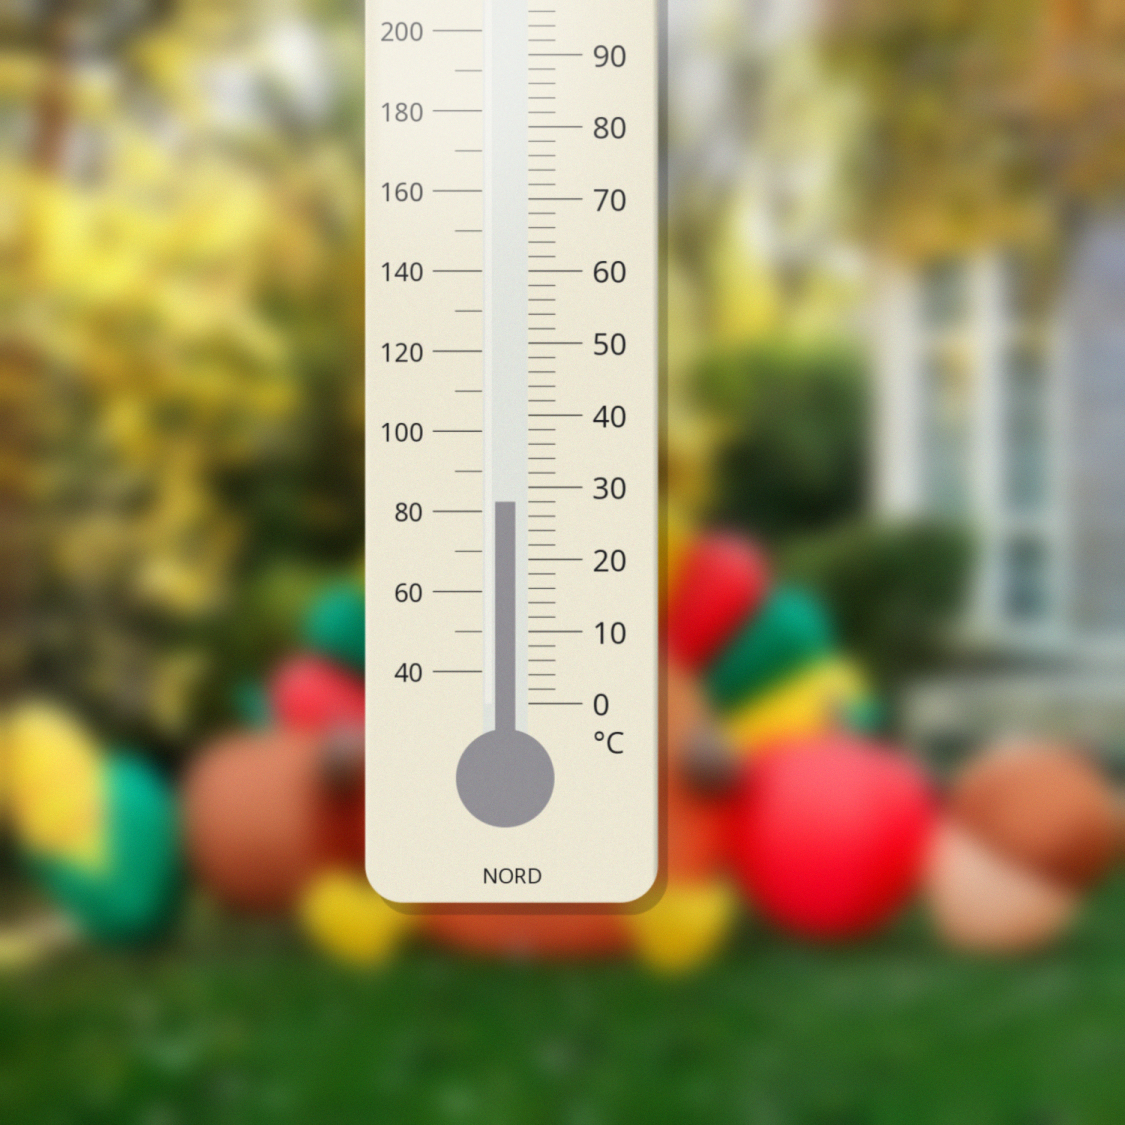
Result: 28 °C
